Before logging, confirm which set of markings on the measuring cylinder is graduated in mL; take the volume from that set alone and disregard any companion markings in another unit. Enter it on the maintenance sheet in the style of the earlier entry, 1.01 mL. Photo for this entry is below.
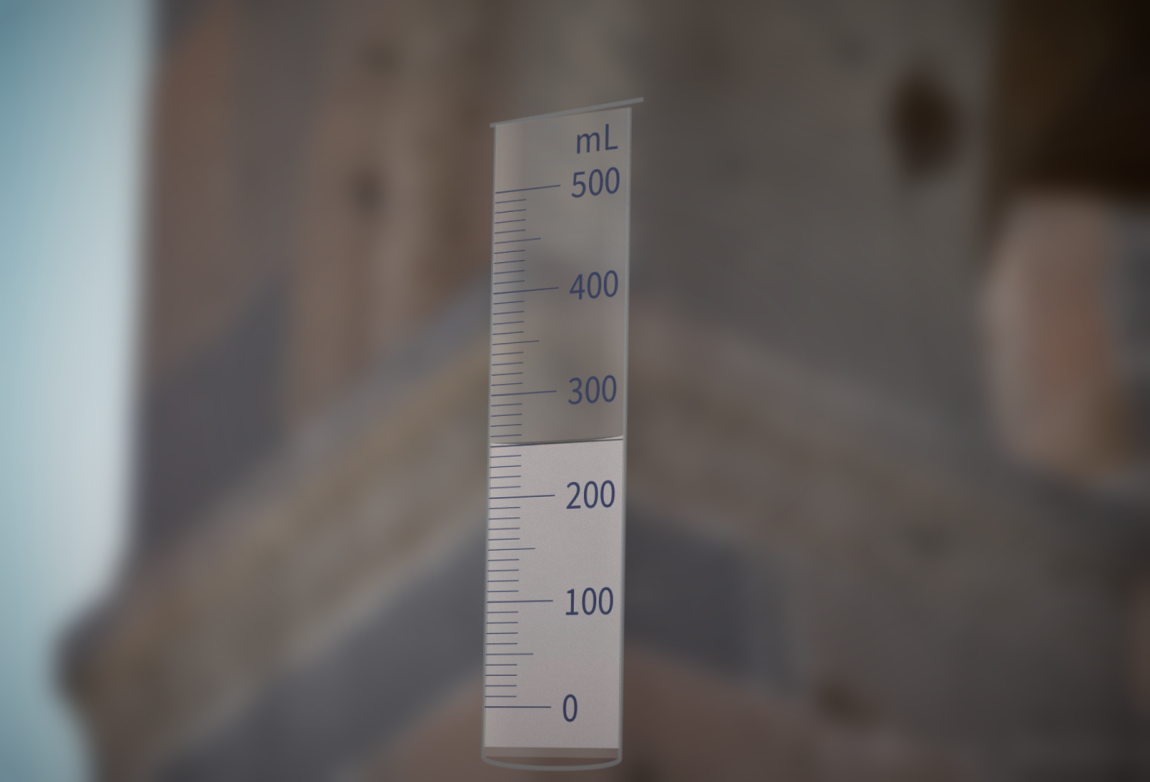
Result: 250 mL
